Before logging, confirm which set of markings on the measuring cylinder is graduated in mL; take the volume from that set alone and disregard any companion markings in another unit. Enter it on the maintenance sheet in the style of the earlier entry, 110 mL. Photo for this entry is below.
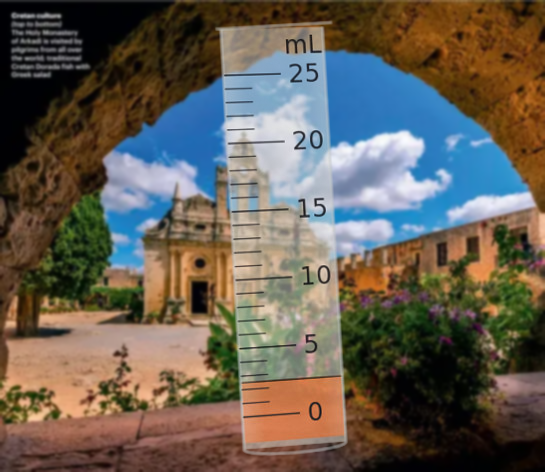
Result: 2.5 mL
